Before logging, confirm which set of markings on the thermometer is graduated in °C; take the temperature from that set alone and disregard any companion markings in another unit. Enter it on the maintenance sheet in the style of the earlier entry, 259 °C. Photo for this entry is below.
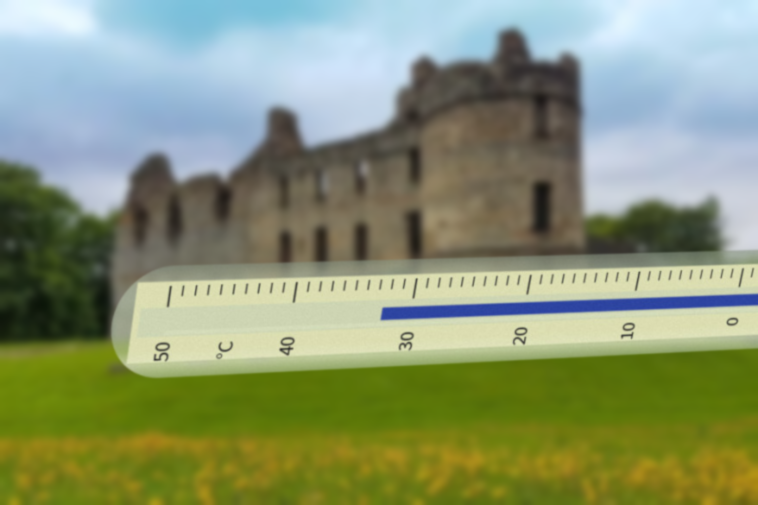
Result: 32.5 °C
